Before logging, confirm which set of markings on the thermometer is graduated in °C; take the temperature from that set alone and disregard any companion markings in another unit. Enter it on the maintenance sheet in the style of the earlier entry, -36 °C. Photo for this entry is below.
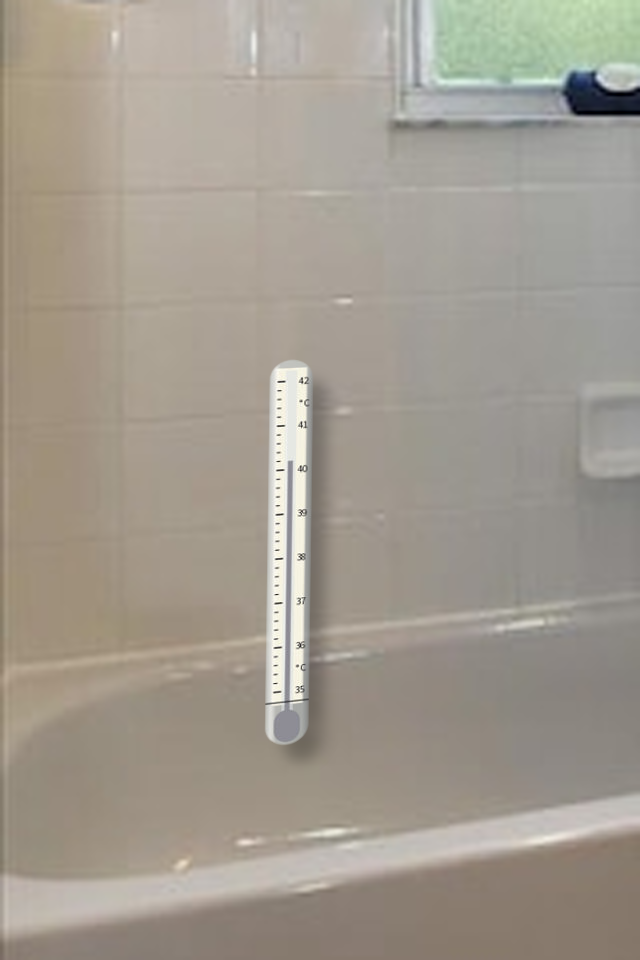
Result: 40.2 °C
